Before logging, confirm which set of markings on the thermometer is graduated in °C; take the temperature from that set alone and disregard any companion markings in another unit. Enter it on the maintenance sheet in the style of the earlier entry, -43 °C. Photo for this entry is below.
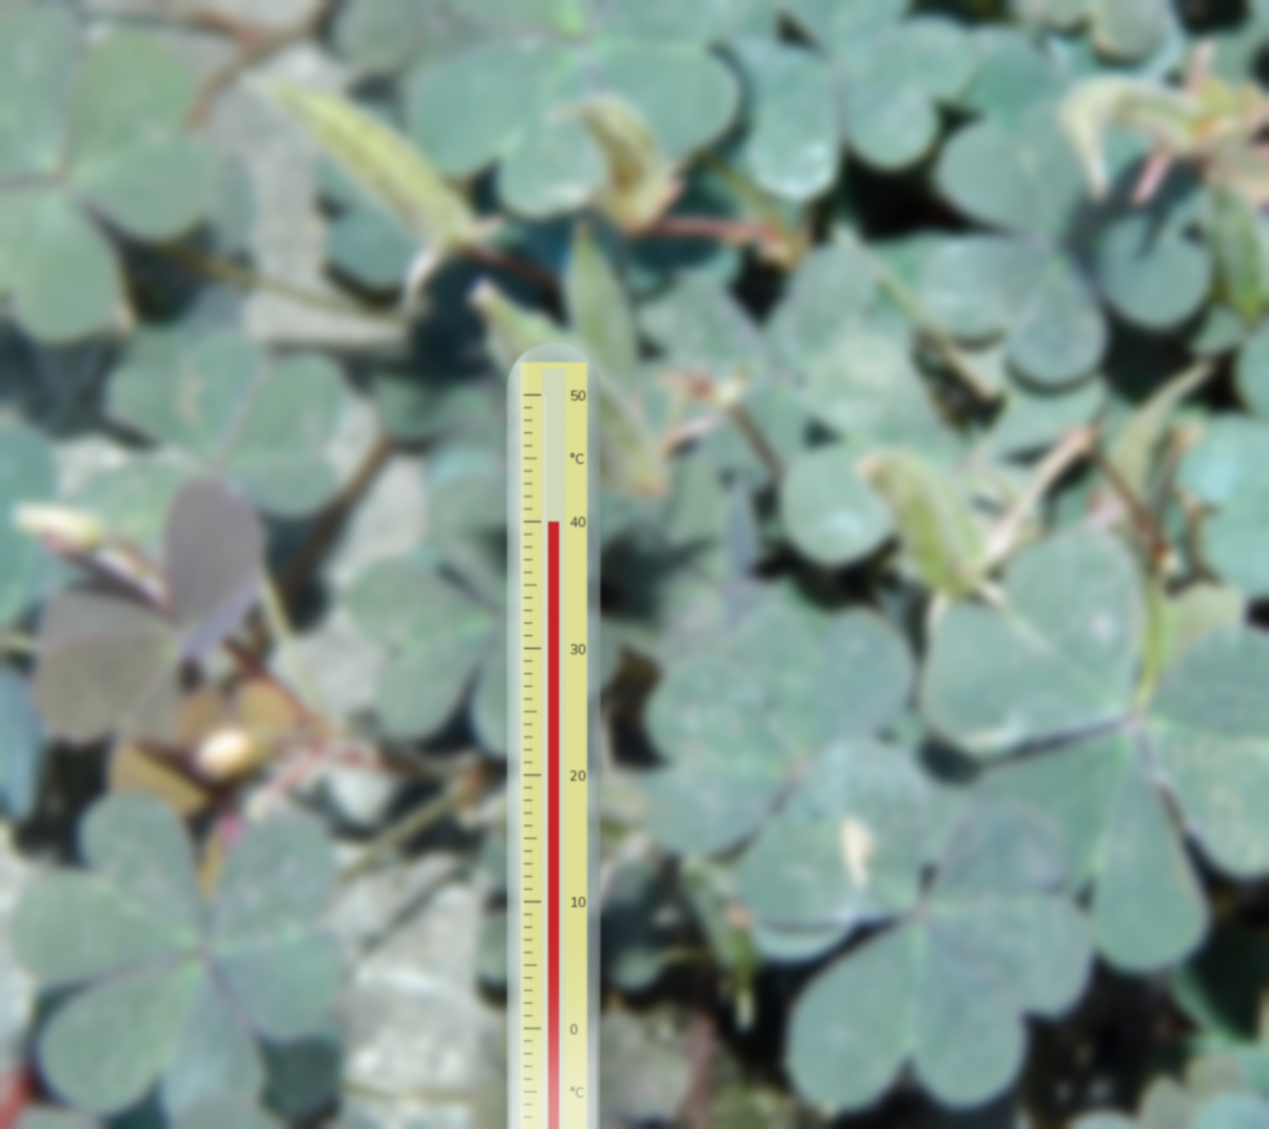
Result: 40 °C
